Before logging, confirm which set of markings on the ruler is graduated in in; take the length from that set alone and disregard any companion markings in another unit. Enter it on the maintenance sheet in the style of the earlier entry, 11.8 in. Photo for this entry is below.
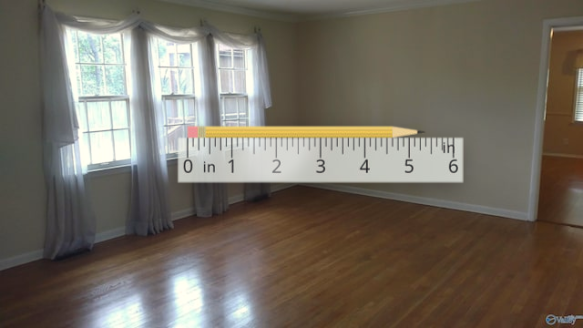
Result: 5.375 in
